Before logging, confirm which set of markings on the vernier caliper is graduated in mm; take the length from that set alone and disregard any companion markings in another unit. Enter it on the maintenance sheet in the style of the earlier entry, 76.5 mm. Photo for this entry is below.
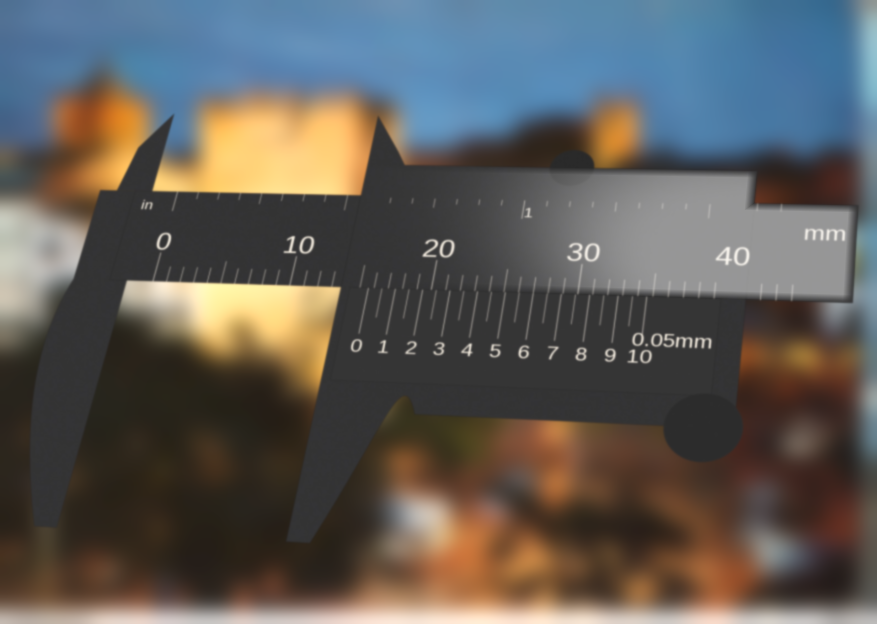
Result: 15.6 mm
